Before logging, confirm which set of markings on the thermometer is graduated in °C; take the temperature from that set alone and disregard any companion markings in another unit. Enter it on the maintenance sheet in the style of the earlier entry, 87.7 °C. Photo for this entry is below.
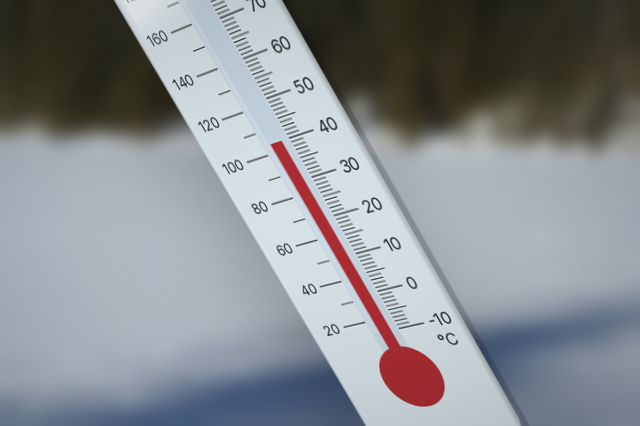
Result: 40 °C
